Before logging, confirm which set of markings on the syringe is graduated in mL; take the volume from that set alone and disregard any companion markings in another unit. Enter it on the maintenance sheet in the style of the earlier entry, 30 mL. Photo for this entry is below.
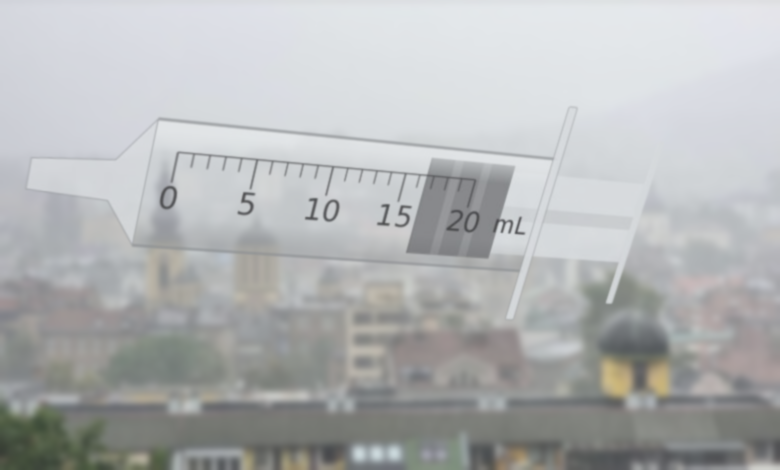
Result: 16.5 mL
